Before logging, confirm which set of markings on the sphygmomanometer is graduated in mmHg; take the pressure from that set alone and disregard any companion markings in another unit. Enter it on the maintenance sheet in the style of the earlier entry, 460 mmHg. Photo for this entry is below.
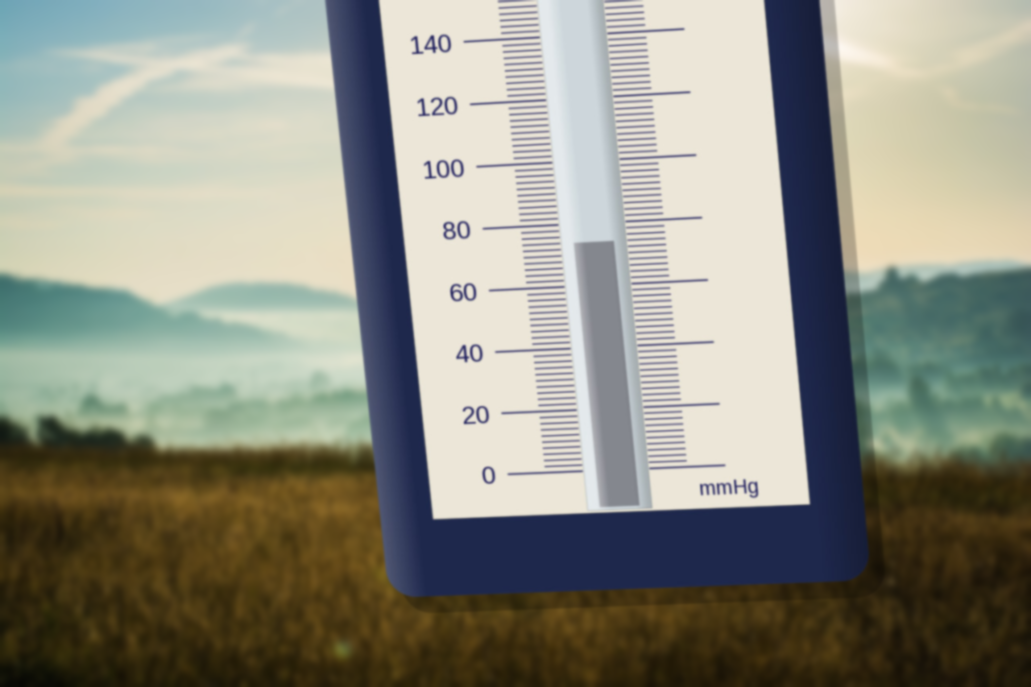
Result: 74 mmHg
